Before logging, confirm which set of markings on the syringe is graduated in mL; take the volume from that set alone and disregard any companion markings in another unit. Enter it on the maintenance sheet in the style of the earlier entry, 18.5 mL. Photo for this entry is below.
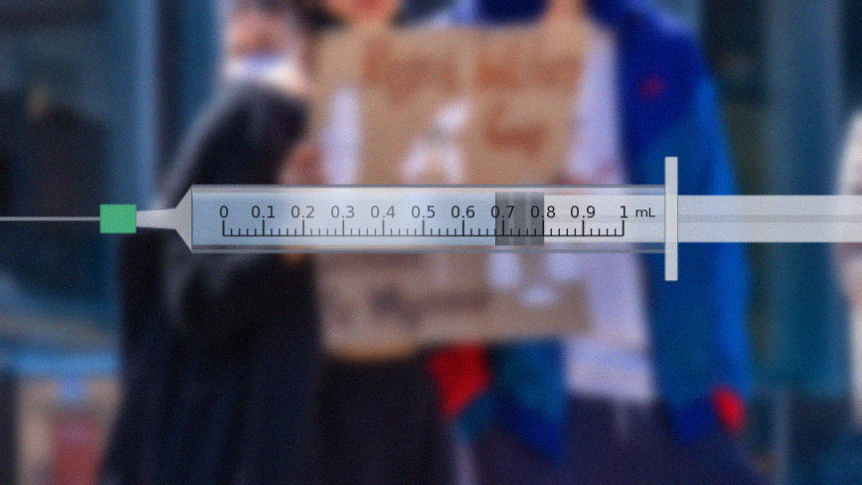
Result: 0.68 mL
